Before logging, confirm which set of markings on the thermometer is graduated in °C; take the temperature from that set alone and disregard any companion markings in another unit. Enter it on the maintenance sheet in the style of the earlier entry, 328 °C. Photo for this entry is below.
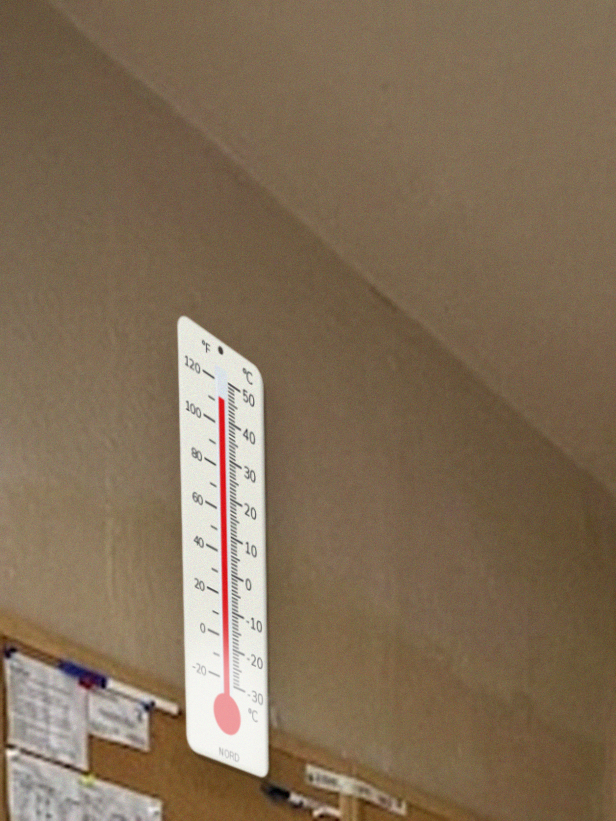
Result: 45 °C
